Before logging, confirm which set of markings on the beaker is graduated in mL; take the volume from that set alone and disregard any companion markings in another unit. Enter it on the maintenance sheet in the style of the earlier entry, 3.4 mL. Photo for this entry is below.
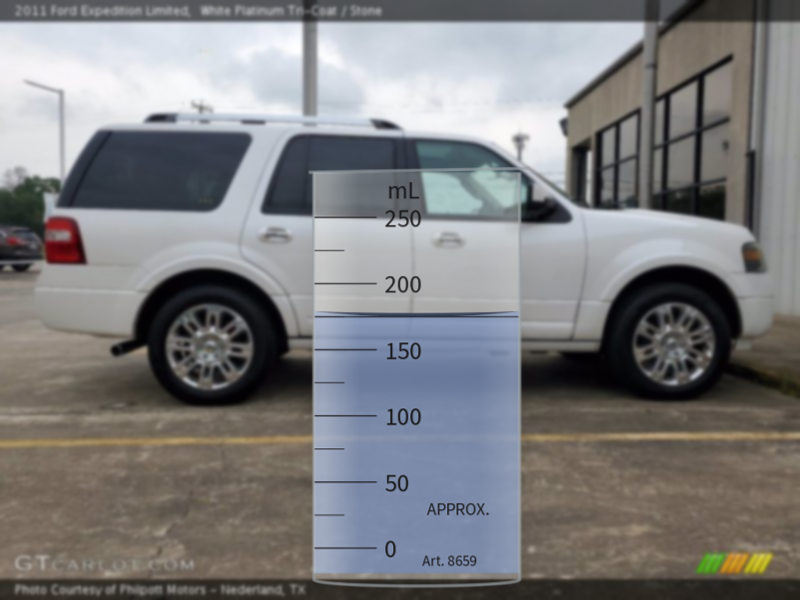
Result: 175 mL
